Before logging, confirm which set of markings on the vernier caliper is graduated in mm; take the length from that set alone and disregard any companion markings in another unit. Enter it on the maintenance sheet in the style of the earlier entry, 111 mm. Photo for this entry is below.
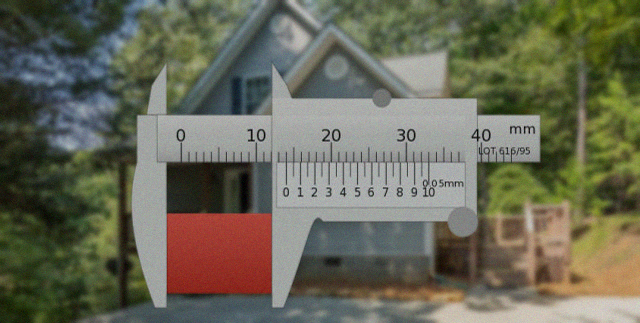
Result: 14.0 mm
